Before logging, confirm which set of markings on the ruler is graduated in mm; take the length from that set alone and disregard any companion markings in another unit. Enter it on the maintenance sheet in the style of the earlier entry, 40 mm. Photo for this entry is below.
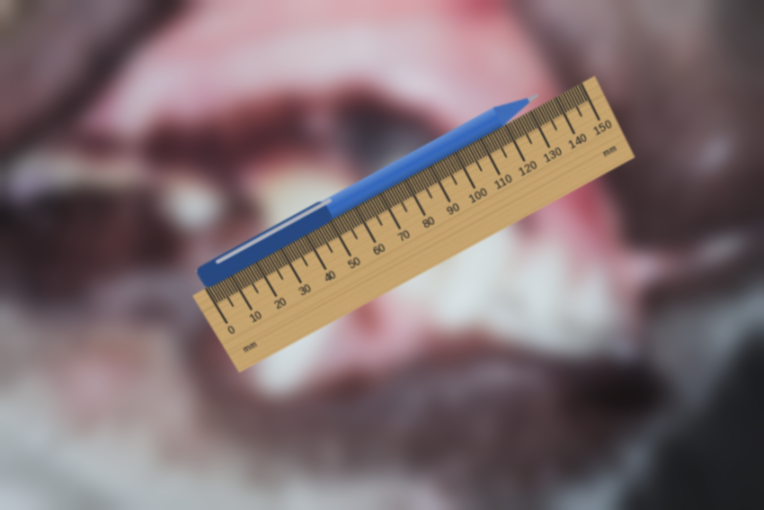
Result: 135 mm
